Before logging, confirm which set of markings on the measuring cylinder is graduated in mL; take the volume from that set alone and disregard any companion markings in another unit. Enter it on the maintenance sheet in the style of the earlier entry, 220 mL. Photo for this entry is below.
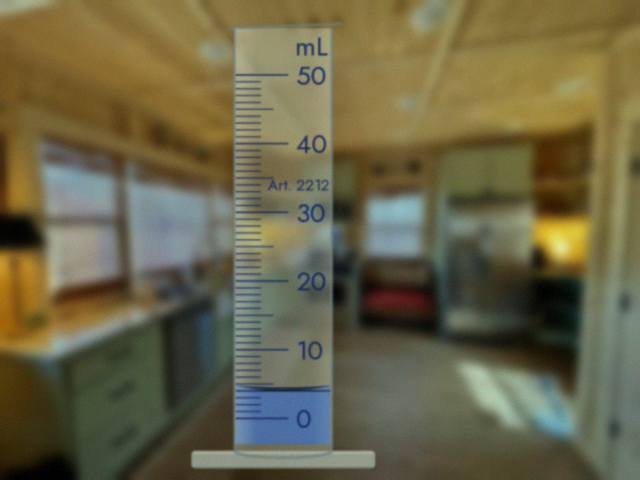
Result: 4 mL
